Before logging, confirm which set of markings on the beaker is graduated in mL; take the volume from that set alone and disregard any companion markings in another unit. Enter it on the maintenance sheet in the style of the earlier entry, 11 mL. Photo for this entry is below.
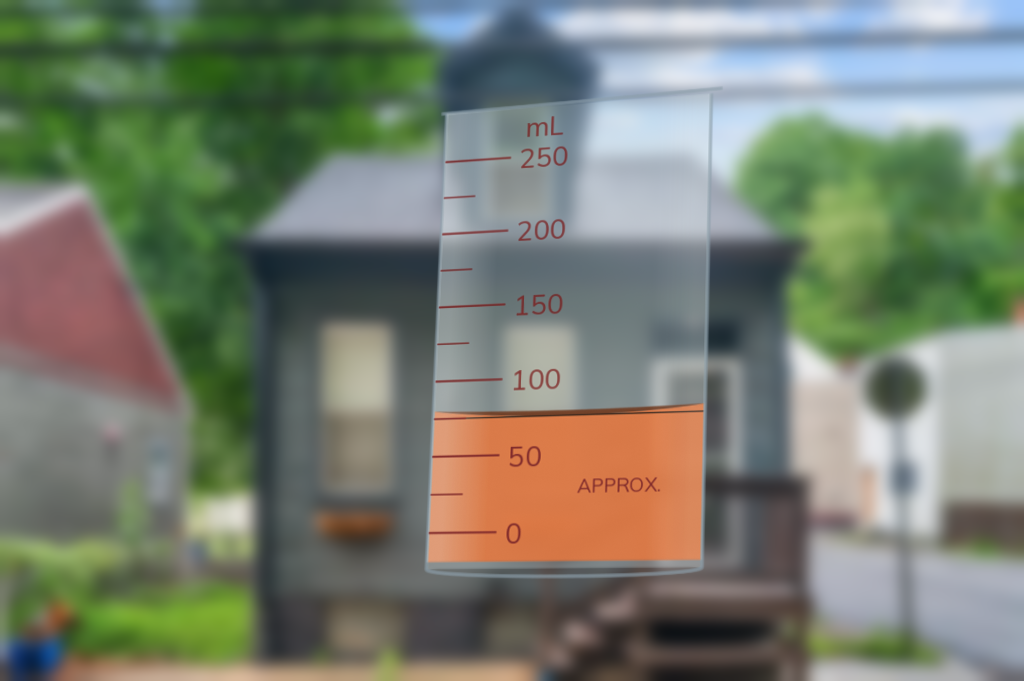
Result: 75 mL
